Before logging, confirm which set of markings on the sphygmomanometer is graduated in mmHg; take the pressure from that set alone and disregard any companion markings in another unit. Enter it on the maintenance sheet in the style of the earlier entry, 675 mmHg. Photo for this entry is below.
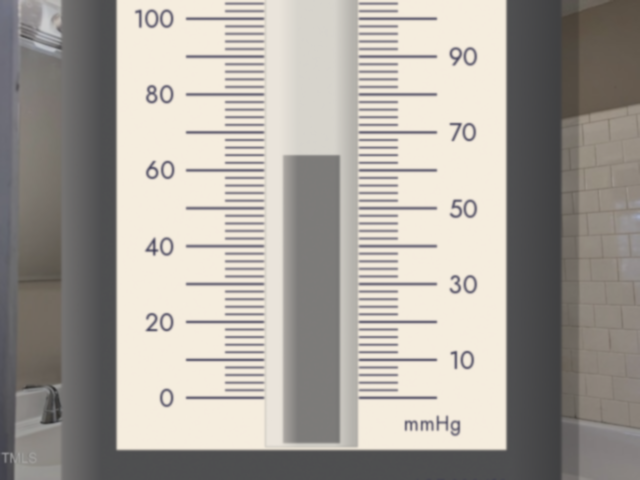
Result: 64 mmHg
